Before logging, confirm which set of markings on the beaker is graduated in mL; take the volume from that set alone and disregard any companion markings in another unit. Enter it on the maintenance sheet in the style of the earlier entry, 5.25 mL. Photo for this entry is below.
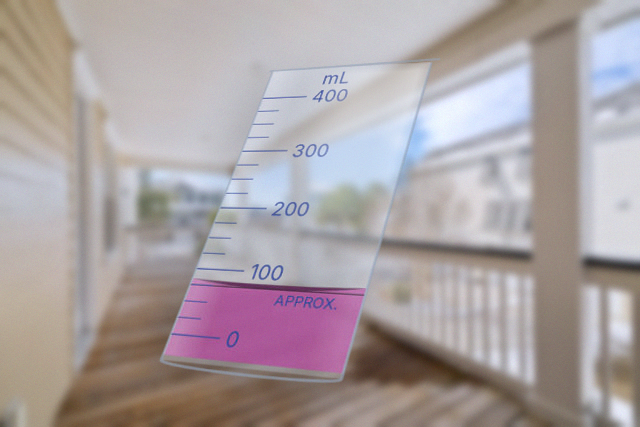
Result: 75 mL
